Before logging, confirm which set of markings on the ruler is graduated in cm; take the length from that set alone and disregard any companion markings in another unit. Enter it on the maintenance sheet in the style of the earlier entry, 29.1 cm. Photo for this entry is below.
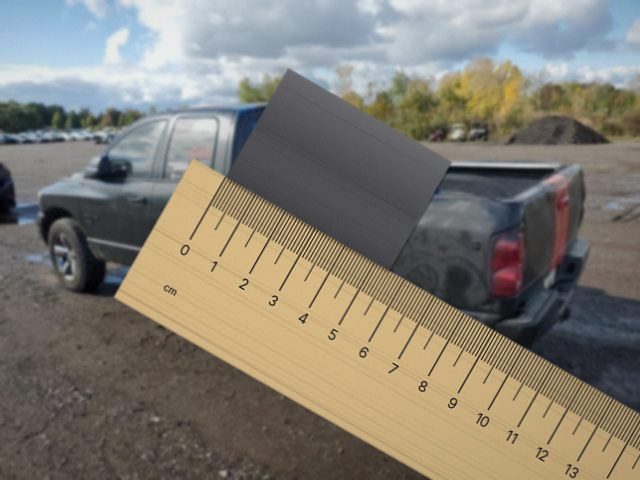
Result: 5.5 cm
